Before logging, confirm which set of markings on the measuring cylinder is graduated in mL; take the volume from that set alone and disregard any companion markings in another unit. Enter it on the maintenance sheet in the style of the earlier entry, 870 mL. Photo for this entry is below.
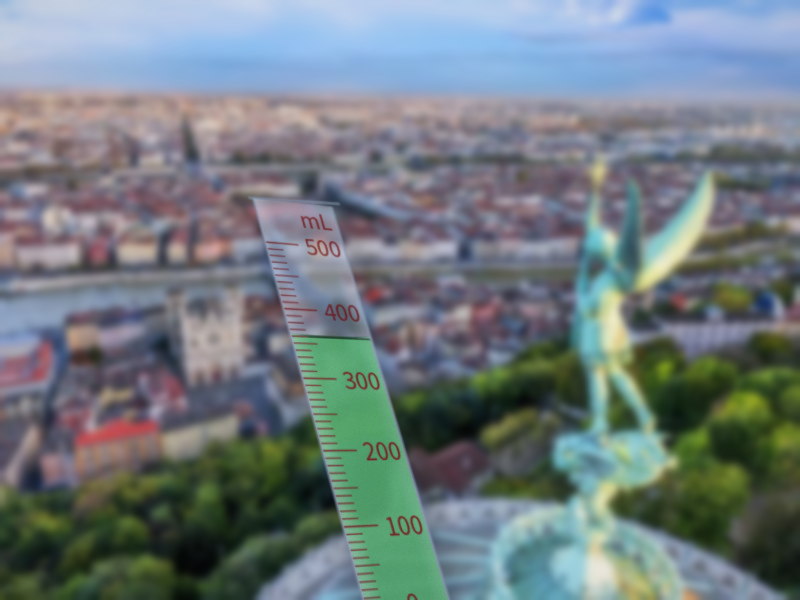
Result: 360 mL
